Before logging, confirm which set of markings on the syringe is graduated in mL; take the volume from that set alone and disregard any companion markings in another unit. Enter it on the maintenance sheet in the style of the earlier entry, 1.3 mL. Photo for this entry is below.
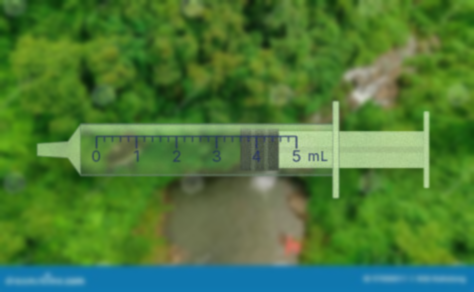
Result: 3.6 mL
